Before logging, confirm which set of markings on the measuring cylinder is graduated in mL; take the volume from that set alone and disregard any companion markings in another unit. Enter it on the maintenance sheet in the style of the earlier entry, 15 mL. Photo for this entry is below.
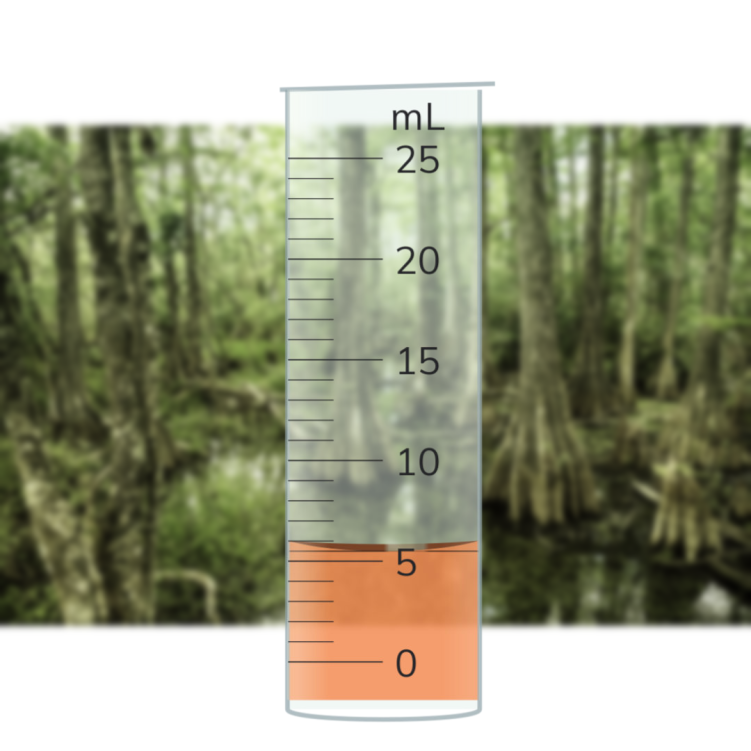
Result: 5.5 mL
